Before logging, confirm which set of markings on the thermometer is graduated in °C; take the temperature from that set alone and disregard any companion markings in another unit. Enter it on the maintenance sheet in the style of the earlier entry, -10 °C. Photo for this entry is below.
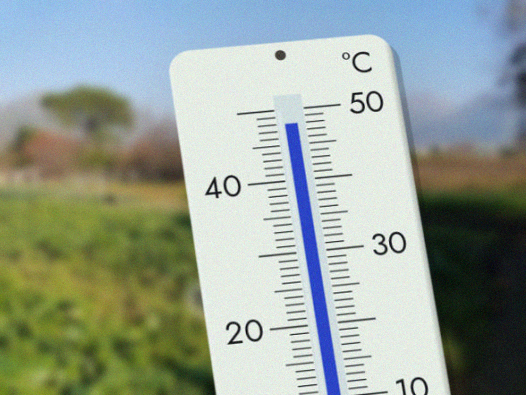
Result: 48 °C
